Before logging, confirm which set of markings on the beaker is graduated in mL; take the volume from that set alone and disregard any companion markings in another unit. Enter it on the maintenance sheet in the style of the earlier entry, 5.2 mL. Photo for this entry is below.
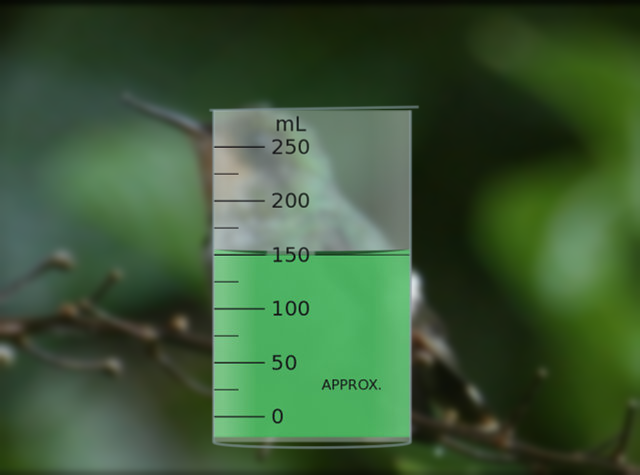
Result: 150 mL
